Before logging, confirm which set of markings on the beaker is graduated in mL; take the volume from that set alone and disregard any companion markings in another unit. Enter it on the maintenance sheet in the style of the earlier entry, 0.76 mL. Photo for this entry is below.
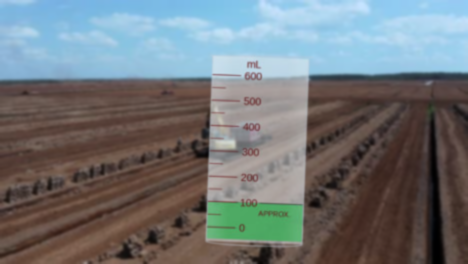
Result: 100 mL
